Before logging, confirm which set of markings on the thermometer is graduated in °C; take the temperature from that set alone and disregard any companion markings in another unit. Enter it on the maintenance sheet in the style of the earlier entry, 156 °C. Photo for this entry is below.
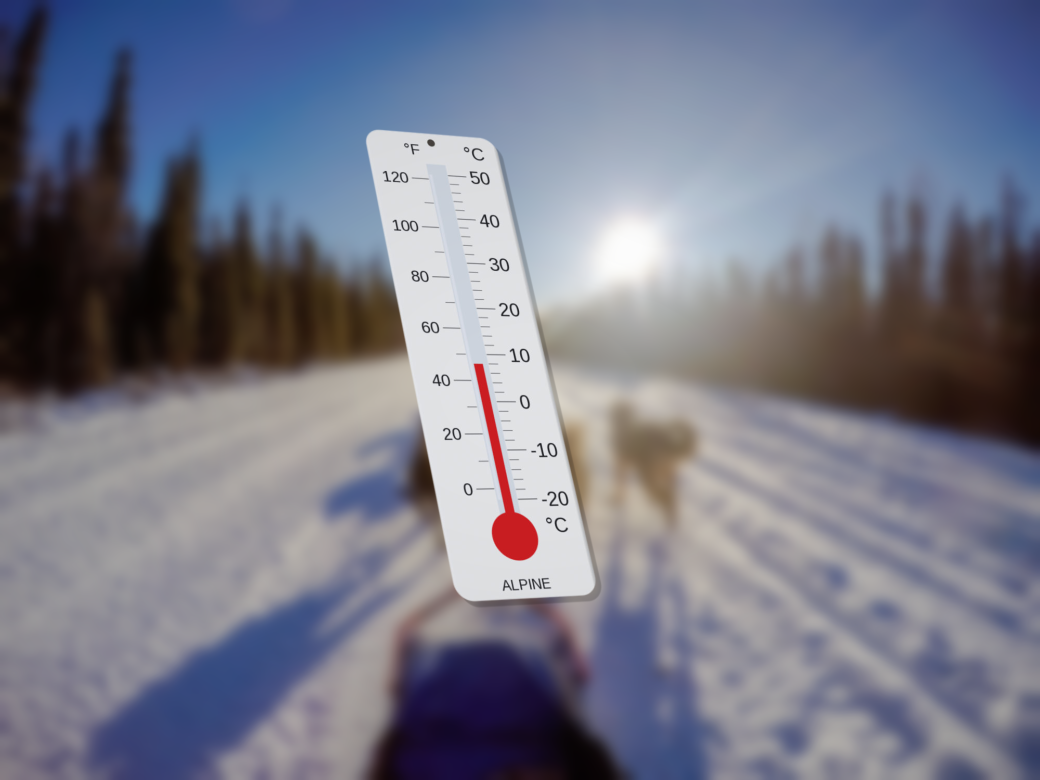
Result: 8 °C
